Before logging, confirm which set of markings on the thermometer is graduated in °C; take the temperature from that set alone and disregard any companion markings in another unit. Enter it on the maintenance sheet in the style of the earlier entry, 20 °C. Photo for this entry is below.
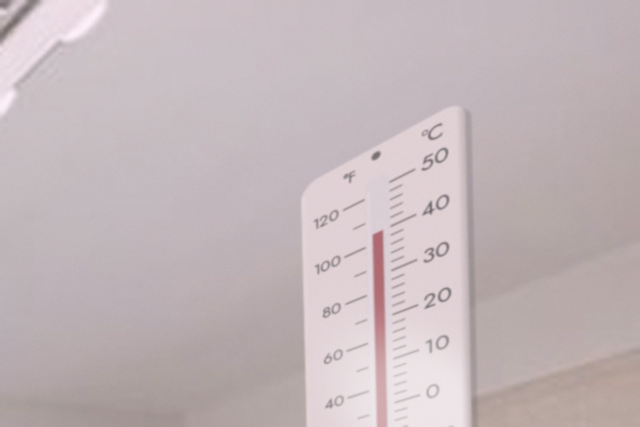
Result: 40 °C
